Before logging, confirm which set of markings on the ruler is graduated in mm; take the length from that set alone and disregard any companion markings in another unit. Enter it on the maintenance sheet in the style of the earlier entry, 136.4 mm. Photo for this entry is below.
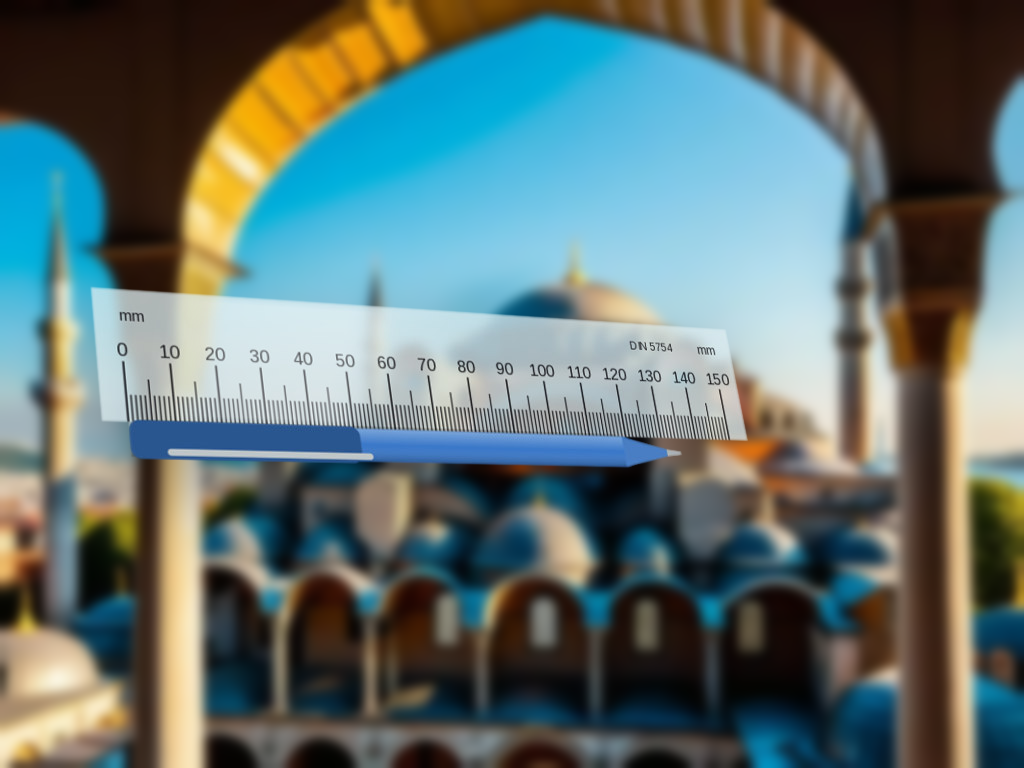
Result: 135 mm
